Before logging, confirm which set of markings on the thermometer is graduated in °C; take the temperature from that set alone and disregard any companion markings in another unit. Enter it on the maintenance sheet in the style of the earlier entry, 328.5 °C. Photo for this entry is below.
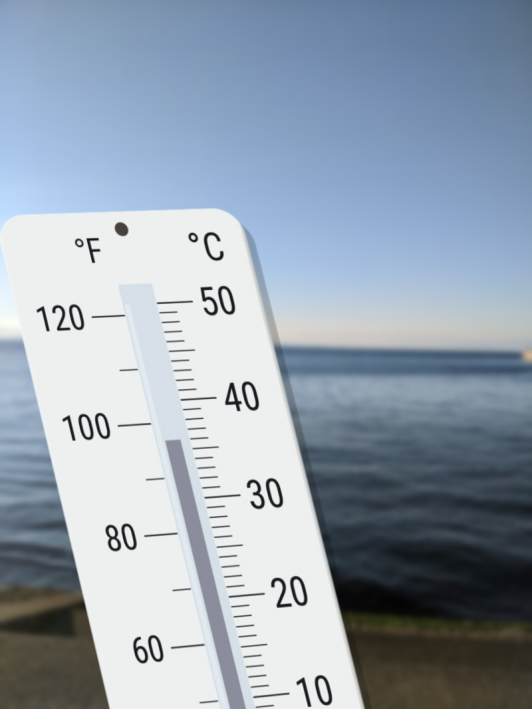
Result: 36 °C
